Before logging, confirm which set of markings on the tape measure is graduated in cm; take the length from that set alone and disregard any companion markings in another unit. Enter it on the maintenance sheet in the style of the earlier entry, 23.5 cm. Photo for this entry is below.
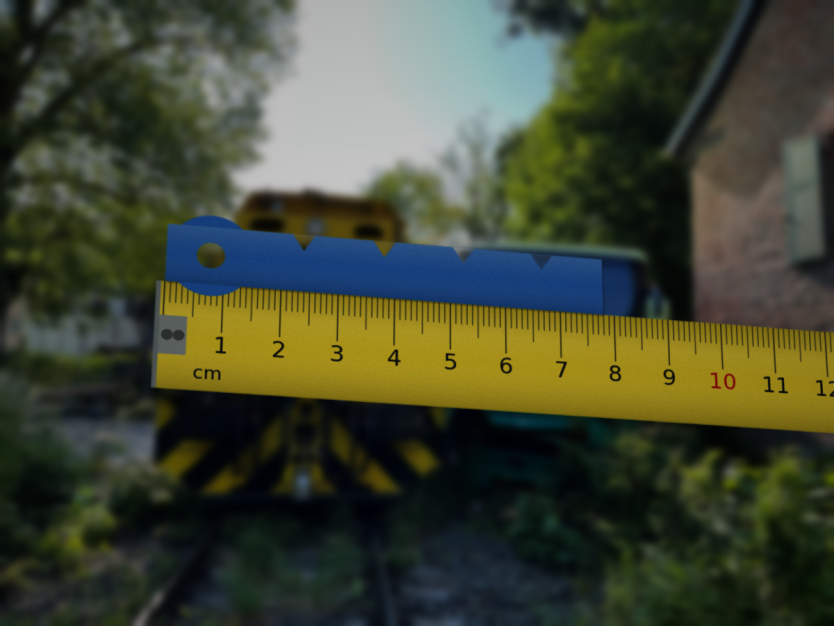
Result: 7.8 cm
